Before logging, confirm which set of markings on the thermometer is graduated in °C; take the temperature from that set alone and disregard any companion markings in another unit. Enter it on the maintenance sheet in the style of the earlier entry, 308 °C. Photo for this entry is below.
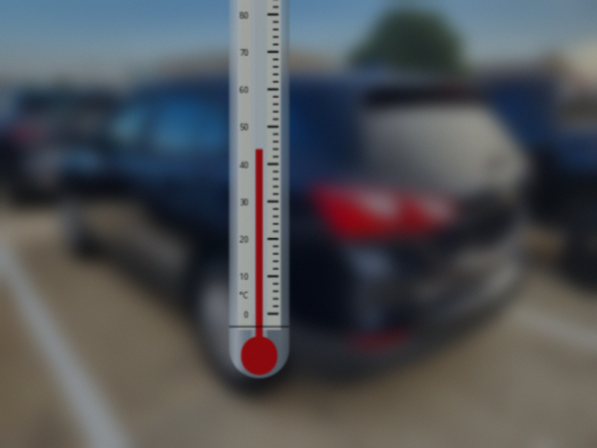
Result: 44 °C
